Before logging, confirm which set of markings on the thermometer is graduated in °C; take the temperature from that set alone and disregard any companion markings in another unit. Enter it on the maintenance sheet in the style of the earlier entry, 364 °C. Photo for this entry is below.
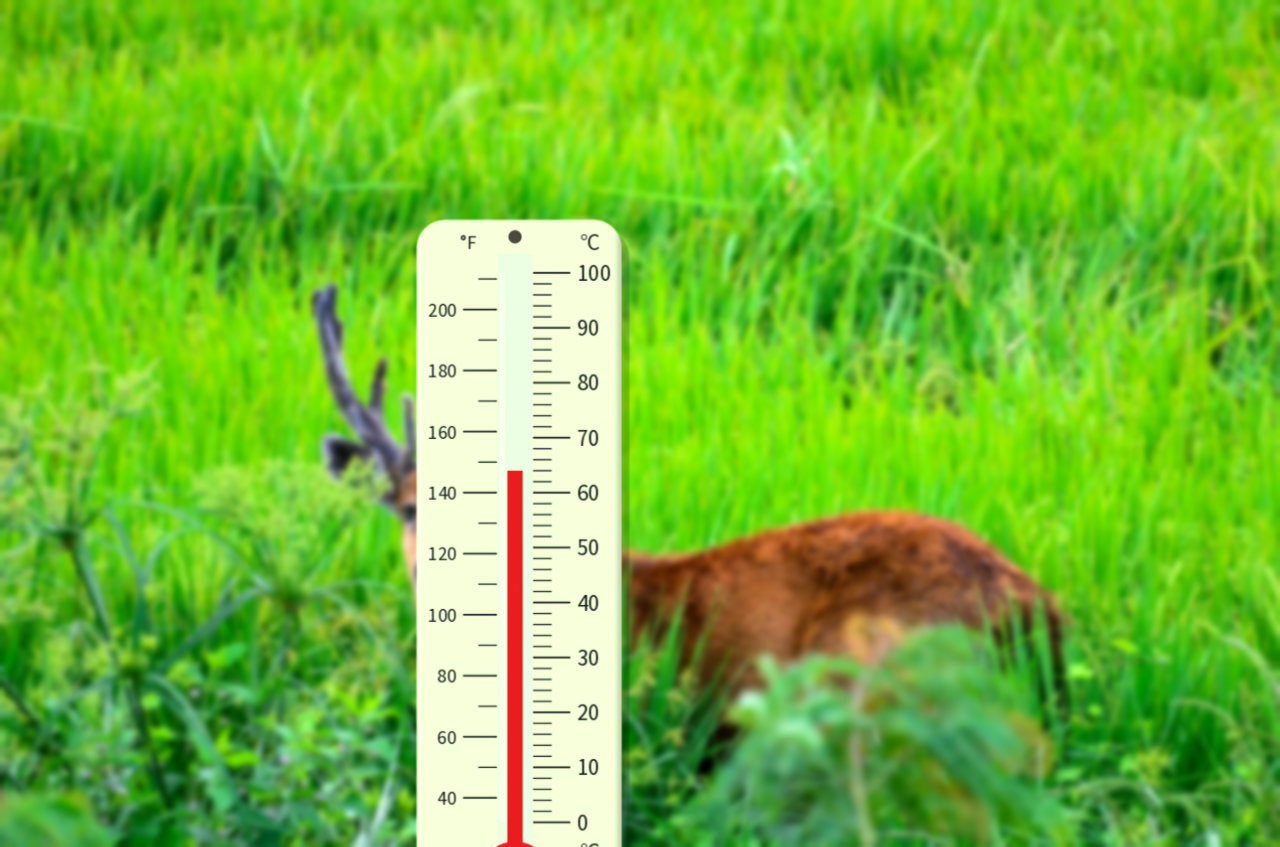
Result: 64 °C
